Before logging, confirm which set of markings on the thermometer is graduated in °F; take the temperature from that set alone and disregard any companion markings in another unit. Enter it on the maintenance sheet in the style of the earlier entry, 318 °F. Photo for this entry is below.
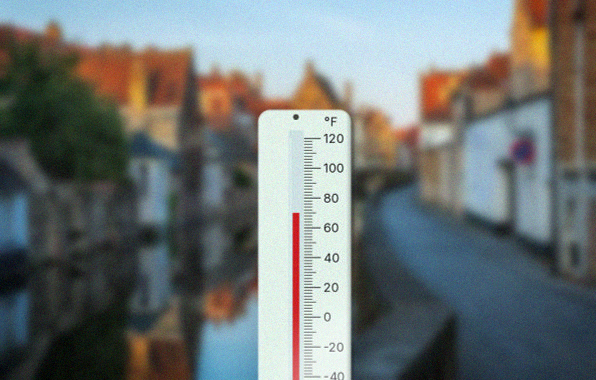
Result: 70 °F
